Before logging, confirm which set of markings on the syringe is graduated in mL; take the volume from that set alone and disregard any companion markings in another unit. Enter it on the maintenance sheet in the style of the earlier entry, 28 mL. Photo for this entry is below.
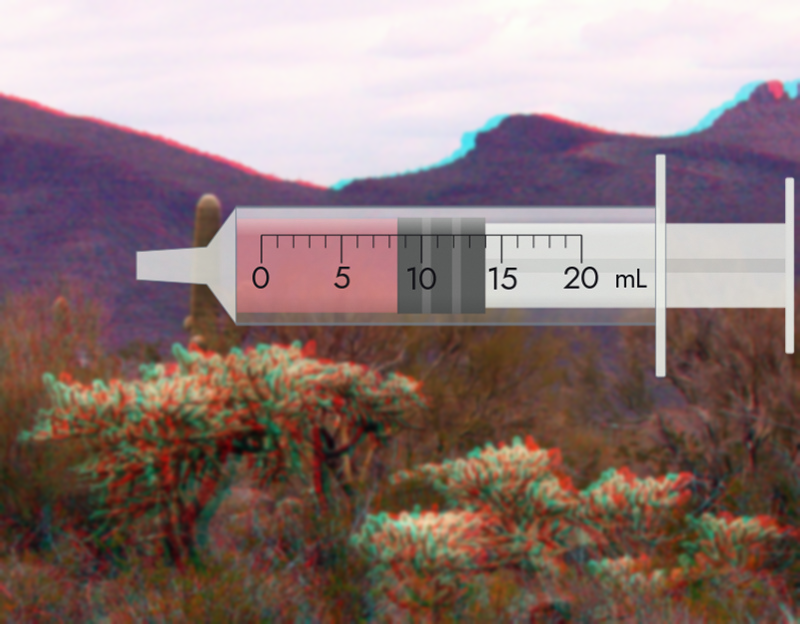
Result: 8.5 mL
